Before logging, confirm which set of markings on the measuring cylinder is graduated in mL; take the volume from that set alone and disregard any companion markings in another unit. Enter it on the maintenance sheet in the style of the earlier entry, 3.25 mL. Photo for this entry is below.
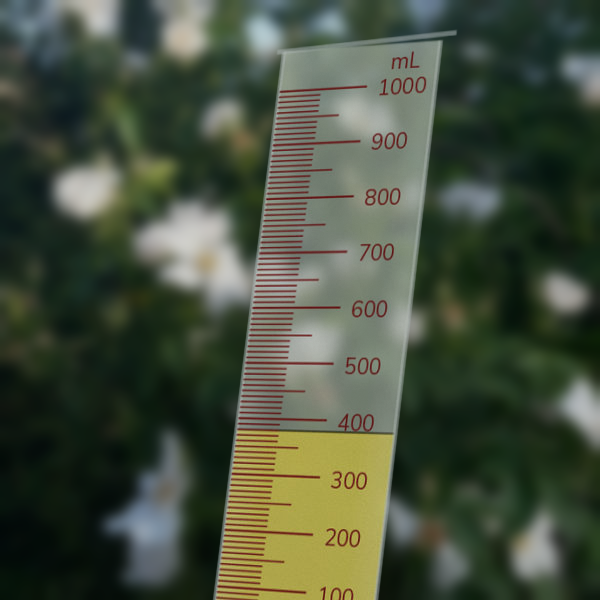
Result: 380 mL
